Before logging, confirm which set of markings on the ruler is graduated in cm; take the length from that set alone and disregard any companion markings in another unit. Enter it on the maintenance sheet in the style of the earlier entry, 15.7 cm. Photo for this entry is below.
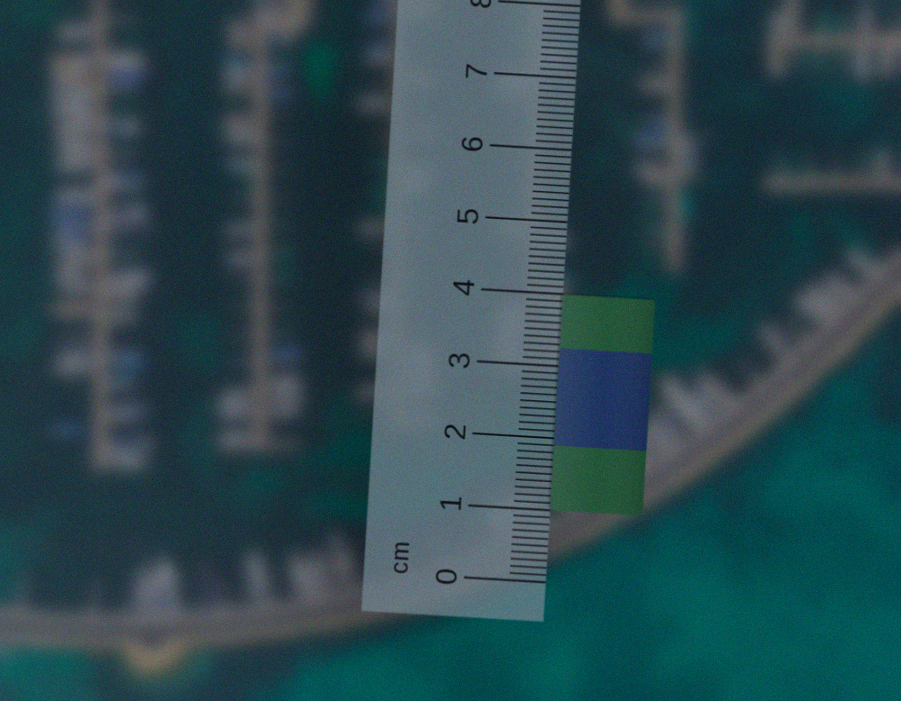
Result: 3 cm
